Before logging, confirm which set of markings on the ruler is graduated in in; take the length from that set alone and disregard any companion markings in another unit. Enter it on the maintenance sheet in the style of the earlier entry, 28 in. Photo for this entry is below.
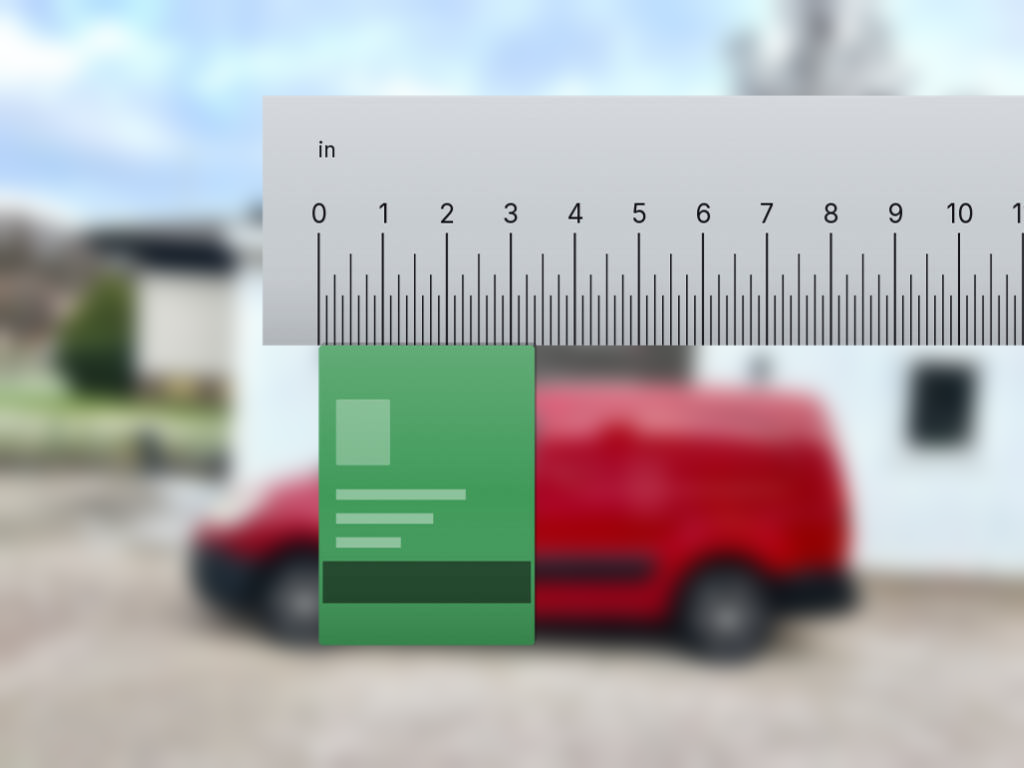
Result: 3.375 in
